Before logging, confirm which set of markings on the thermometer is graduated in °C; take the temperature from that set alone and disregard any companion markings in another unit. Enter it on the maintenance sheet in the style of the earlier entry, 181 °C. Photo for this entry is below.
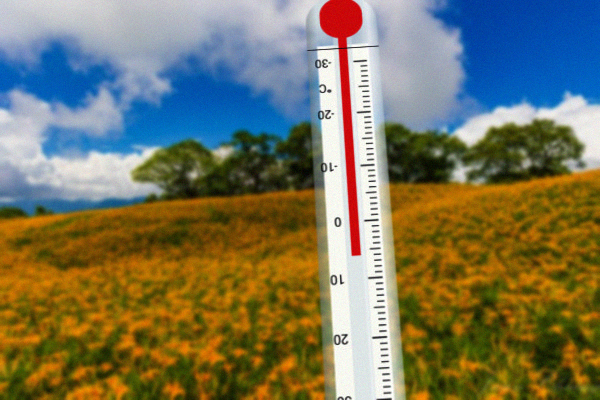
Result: 6 °C
